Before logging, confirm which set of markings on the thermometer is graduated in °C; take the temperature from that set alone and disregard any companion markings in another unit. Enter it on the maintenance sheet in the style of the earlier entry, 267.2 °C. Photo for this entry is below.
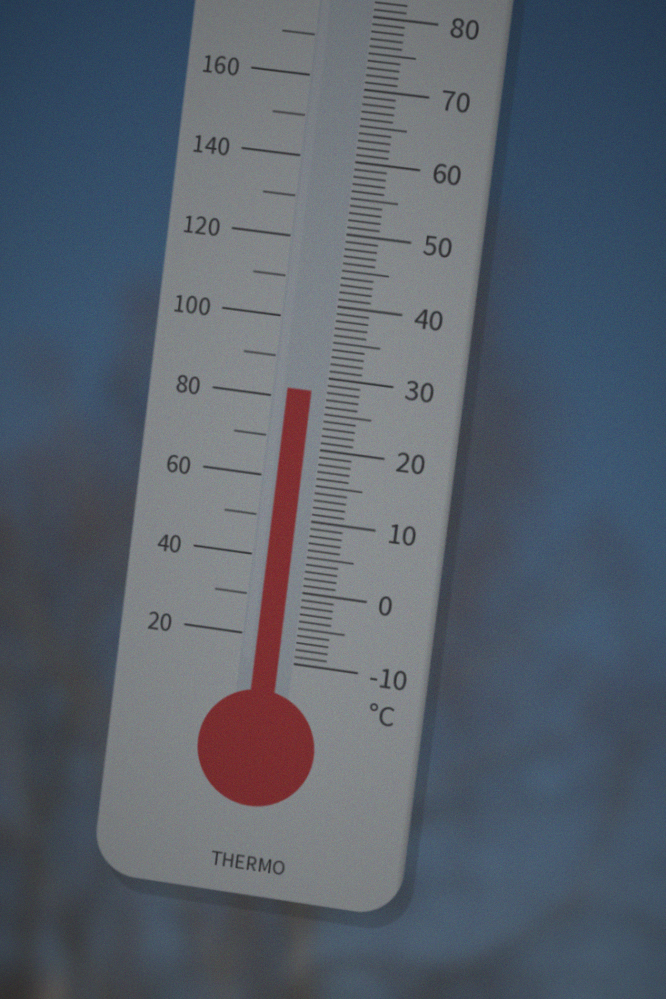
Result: 28 °C
